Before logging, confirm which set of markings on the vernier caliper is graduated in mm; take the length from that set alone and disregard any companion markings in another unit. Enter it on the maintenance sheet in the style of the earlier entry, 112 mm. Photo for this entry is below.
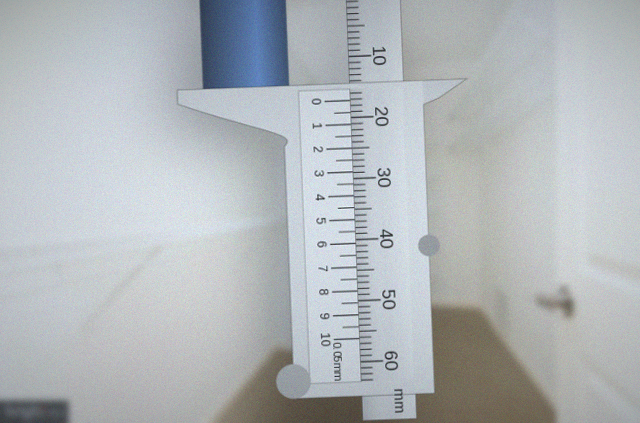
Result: 17.2 mm
